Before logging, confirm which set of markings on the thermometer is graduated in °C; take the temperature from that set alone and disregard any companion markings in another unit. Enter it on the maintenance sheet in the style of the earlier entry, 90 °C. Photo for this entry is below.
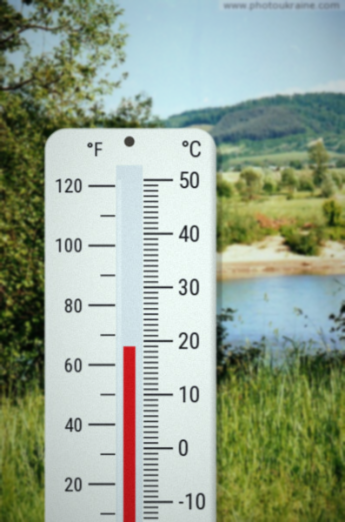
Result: 19 °C
